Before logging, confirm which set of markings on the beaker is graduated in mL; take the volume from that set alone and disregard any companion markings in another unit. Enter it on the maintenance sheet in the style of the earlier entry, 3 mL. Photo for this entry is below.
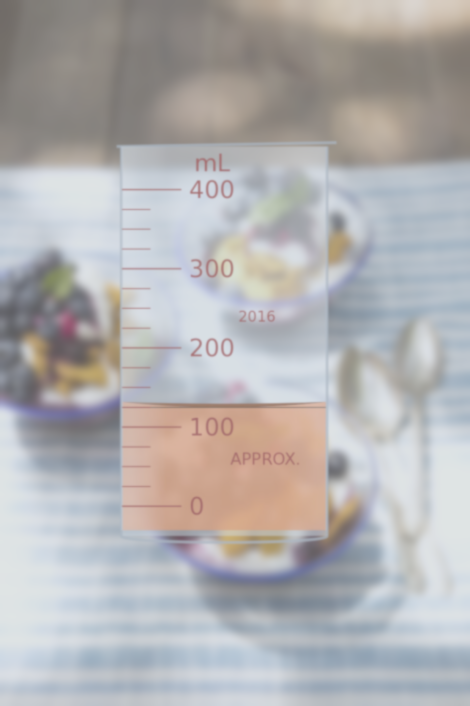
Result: 125 mL
